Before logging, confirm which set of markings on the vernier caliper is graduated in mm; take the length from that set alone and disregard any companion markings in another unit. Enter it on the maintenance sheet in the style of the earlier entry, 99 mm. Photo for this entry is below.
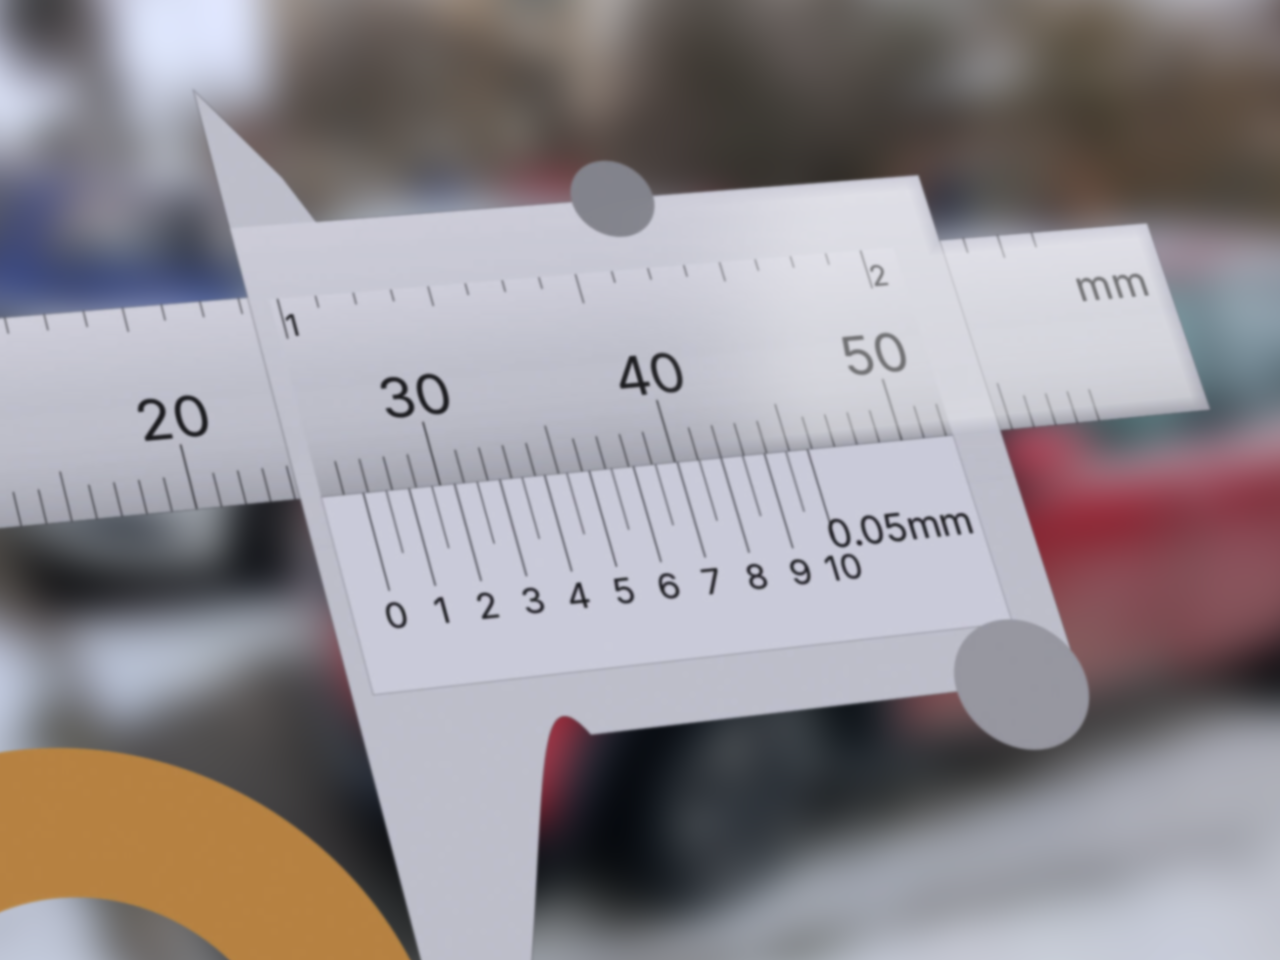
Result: 26.8 mm
